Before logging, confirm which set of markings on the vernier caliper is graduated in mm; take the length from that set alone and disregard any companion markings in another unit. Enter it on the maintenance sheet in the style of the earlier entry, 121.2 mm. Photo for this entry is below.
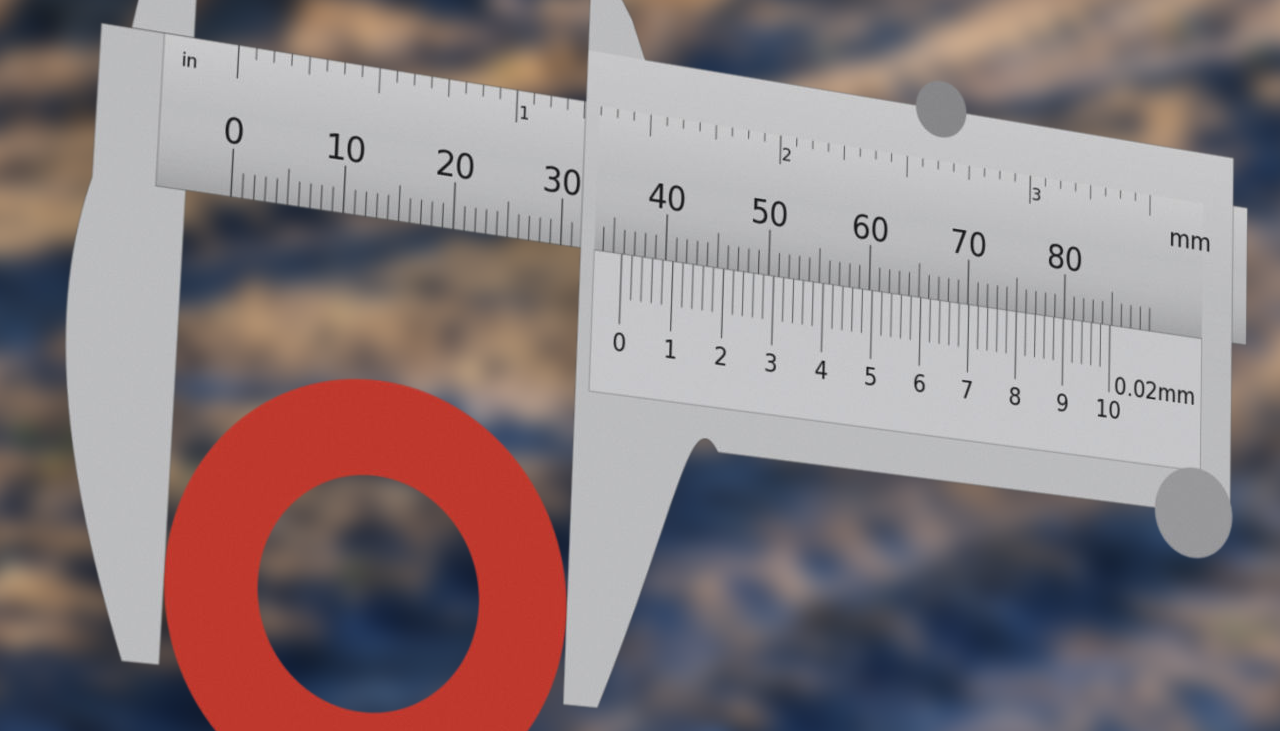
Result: 35.8 mm
